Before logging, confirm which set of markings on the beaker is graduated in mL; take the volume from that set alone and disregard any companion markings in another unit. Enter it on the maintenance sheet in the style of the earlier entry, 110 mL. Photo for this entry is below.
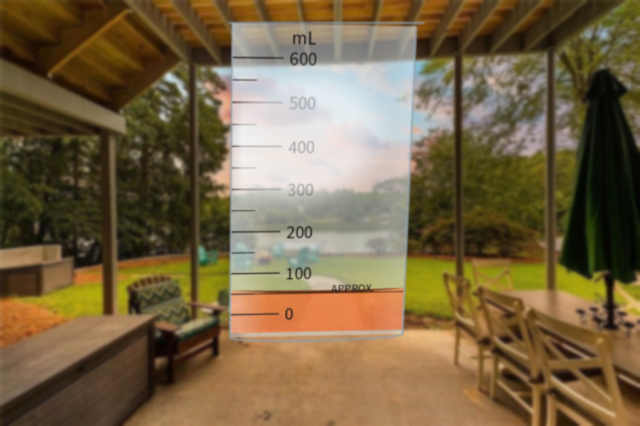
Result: 50 mL
